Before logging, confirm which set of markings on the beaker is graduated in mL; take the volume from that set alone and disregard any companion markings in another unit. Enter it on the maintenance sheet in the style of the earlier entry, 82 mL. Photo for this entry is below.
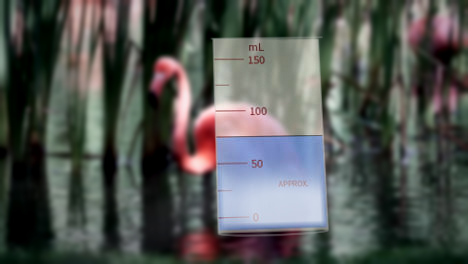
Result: 75 mL
